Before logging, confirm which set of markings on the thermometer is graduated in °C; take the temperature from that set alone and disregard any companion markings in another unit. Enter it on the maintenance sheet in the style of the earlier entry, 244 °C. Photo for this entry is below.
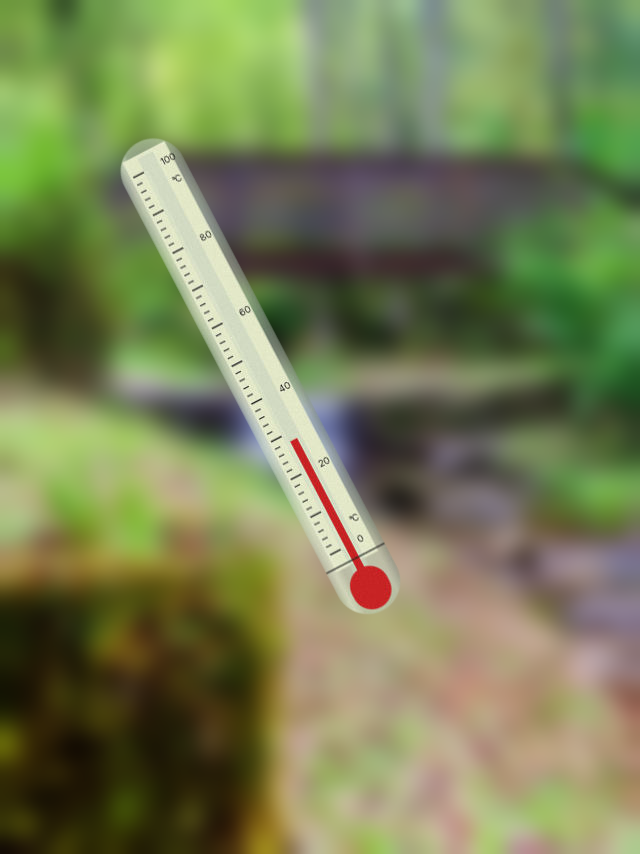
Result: 28 °C
